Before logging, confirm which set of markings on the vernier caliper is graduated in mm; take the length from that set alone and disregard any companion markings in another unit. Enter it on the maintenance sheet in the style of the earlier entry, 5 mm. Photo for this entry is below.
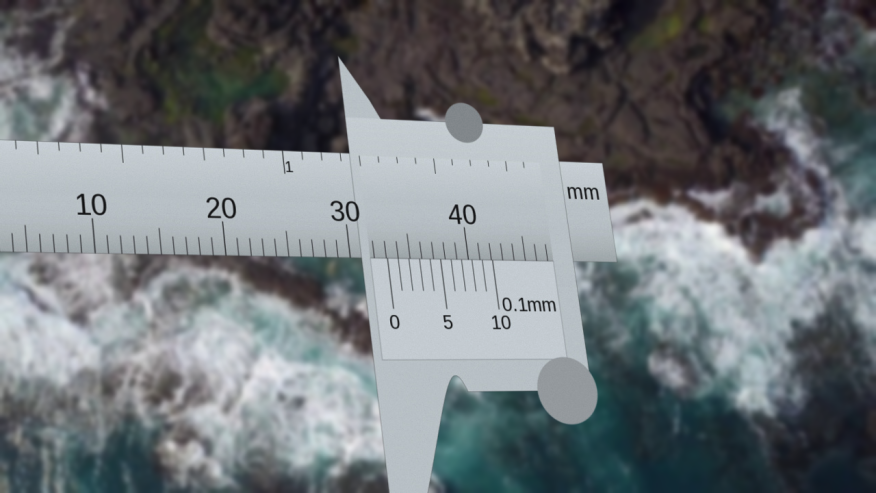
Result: 33.1 mm
